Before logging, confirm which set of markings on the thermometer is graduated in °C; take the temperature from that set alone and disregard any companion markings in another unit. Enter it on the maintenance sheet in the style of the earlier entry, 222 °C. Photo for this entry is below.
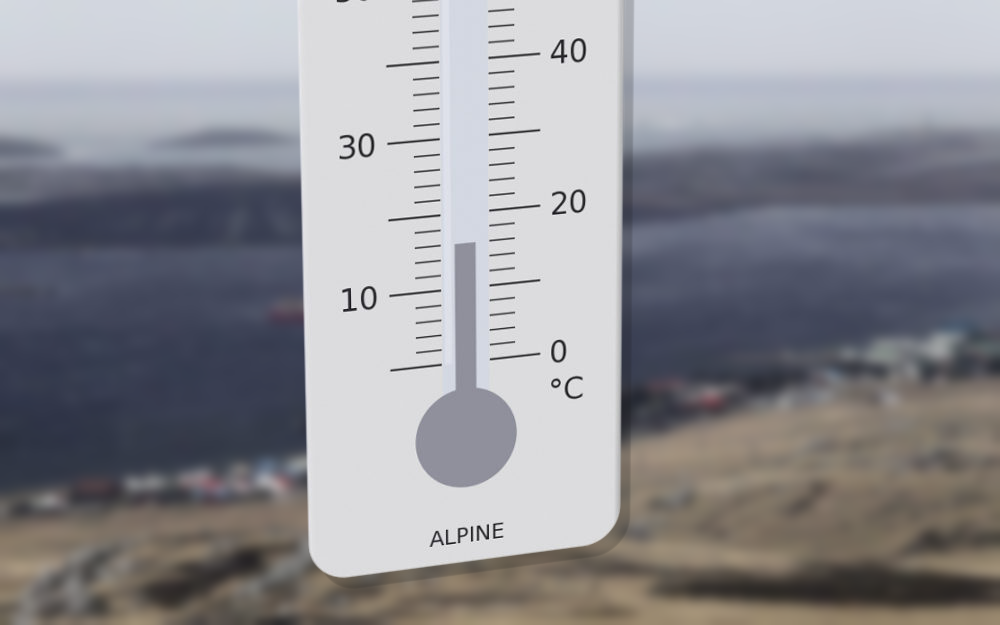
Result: 16 °C
